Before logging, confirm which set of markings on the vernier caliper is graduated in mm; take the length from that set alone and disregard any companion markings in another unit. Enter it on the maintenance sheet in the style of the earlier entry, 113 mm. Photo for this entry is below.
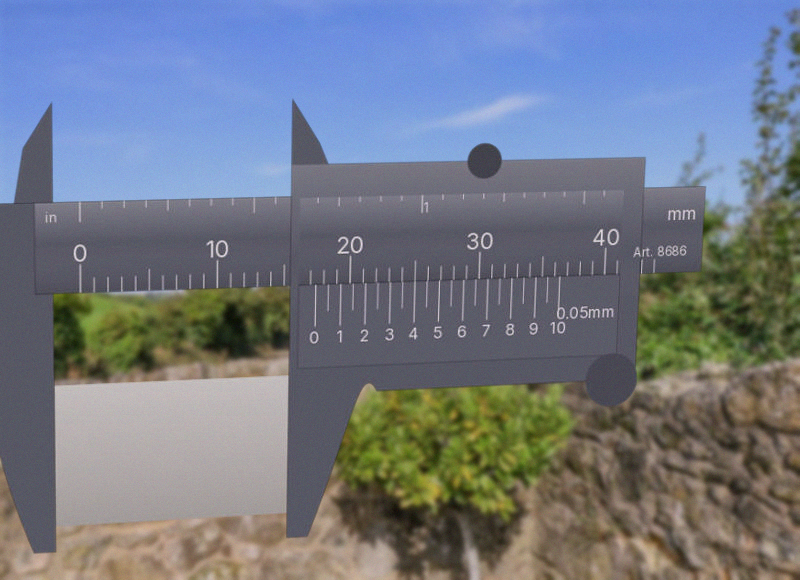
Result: 17.4 mm
